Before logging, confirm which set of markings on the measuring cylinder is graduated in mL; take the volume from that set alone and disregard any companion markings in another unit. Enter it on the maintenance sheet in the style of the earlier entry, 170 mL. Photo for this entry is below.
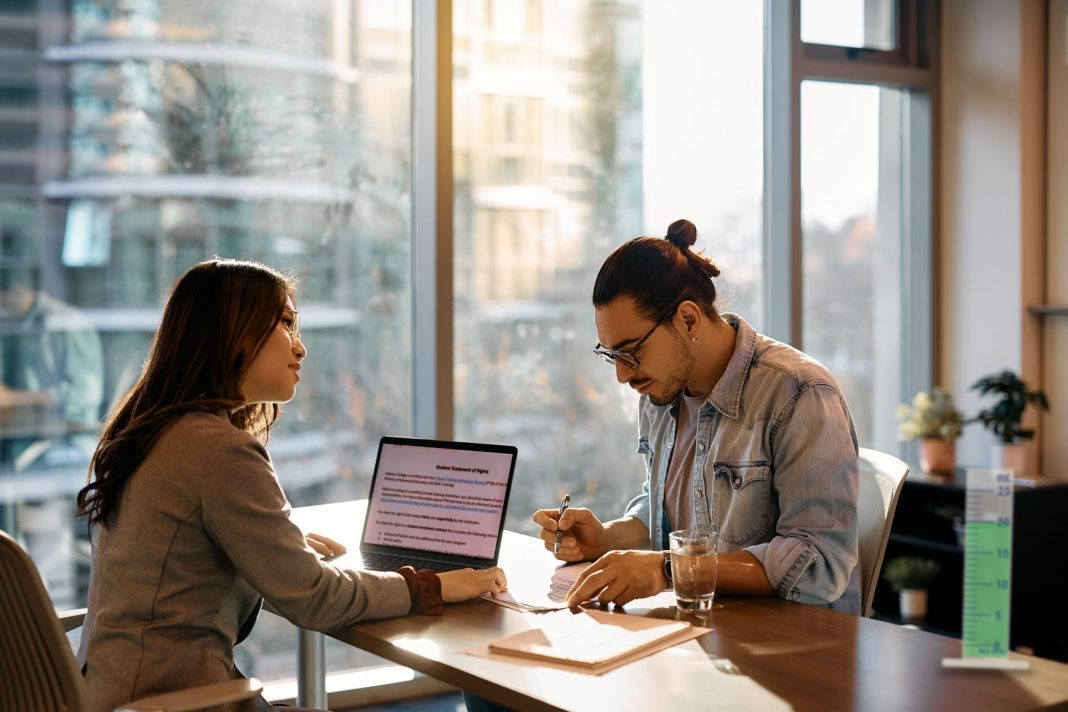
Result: 20 mL
